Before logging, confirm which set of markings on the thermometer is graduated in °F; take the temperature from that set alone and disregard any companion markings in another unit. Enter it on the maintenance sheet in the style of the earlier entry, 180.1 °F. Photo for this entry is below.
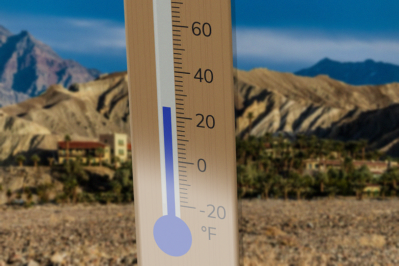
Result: 24 °F
